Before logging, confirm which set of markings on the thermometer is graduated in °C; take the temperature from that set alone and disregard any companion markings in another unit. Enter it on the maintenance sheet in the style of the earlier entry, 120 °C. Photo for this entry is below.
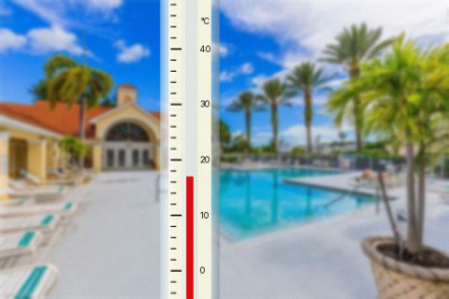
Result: 17 °C
